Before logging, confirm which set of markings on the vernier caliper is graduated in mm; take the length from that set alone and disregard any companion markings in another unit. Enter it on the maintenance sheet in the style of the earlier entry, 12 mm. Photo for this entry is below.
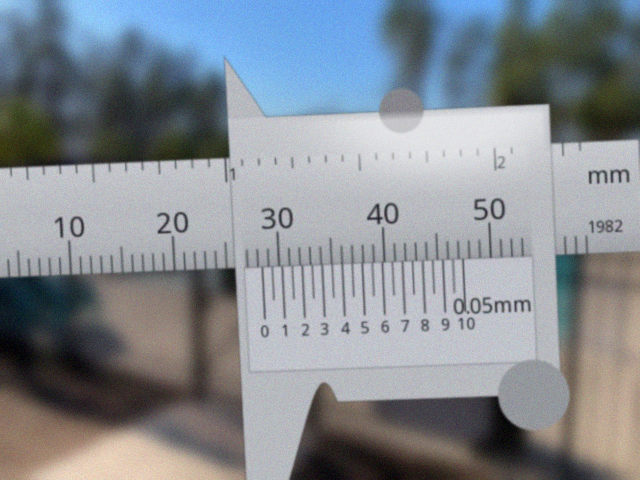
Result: 28.4 mm
